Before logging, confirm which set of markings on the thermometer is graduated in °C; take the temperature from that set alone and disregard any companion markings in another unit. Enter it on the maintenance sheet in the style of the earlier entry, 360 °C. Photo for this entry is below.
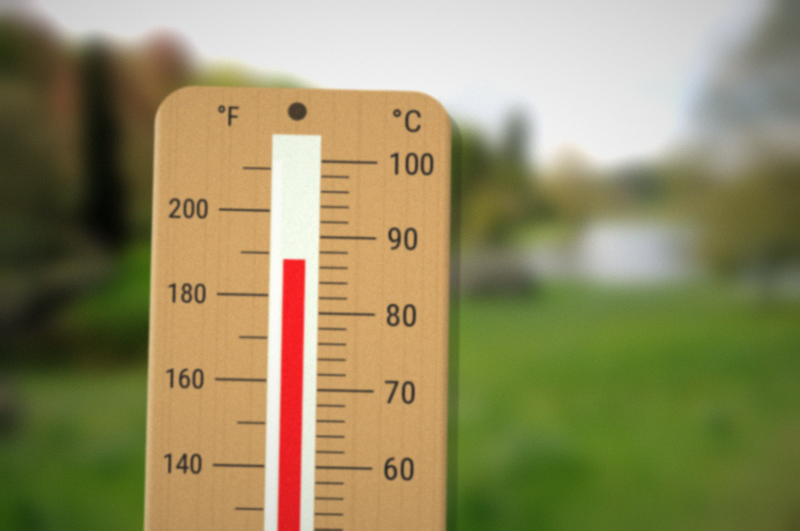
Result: 87 °C
